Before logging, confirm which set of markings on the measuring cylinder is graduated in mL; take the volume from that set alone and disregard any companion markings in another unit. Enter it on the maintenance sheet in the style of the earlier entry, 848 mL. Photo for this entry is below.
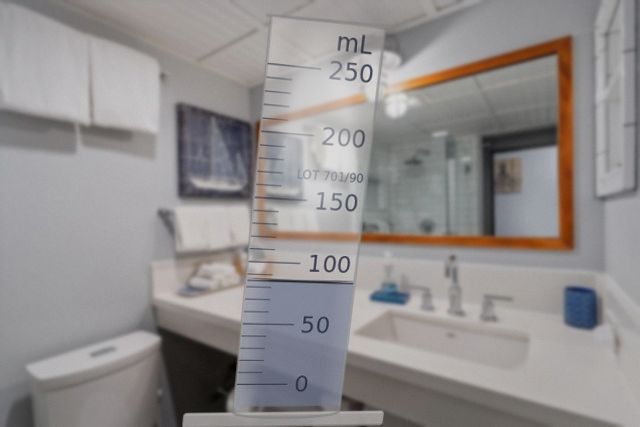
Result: 85 mL
